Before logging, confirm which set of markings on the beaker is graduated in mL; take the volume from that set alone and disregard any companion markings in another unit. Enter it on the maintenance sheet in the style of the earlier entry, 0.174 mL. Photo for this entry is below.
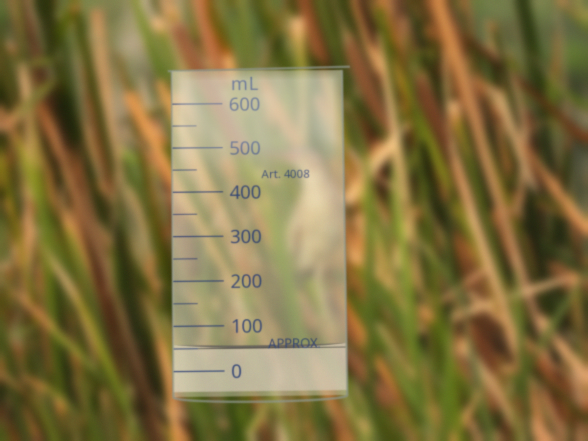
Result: 50 mL
